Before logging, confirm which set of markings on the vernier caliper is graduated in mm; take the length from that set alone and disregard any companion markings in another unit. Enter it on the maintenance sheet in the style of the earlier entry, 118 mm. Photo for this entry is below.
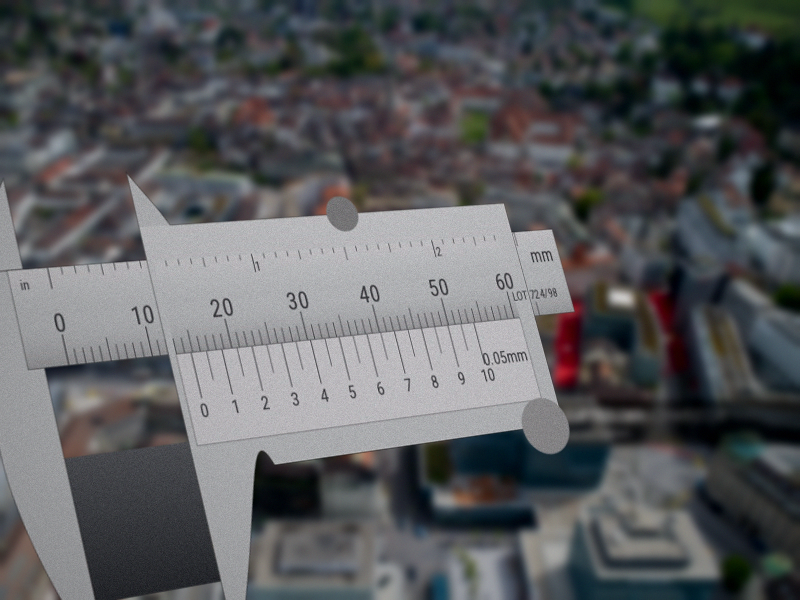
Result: 14.8 mm
